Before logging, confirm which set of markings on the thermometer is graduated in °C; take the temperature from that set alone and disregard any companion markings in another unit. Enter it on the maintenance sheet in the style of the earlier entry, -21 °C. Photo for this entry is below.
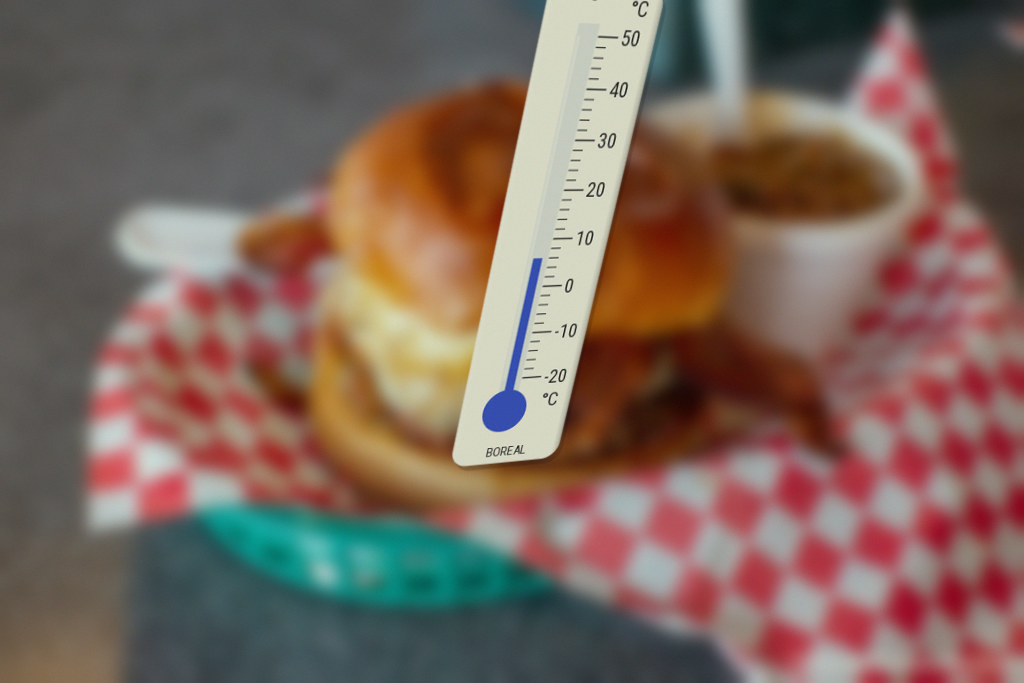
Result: 6 °C
